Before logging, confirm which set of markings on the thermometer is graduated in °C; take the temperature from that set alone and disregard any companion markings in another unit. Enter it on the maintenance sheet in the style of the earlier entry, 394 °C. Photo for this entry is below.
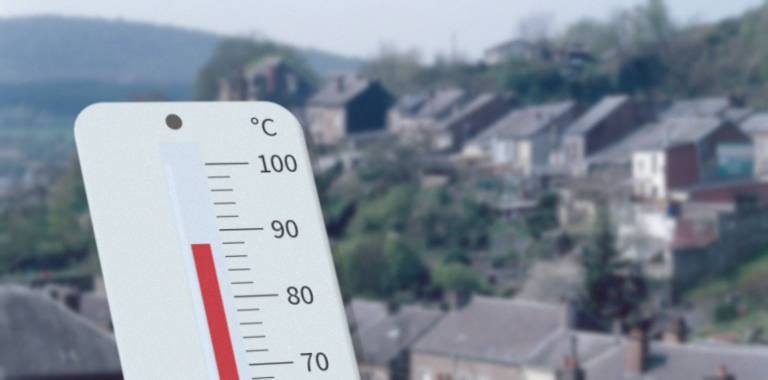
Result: 88 °C
